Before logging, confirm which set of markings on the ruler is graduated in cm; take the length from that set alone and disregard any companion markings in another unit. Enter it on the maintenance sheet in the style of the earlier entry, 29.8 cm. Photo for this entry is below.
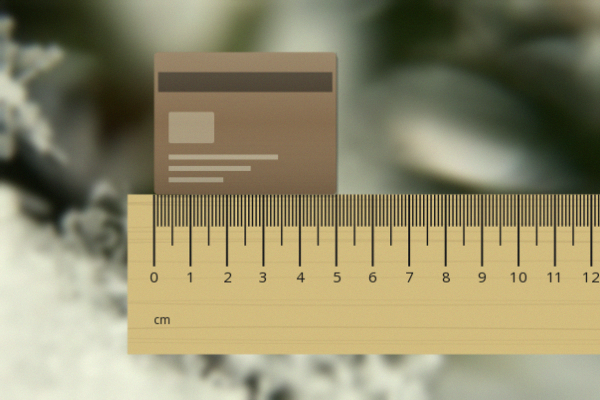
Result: 5 cm
